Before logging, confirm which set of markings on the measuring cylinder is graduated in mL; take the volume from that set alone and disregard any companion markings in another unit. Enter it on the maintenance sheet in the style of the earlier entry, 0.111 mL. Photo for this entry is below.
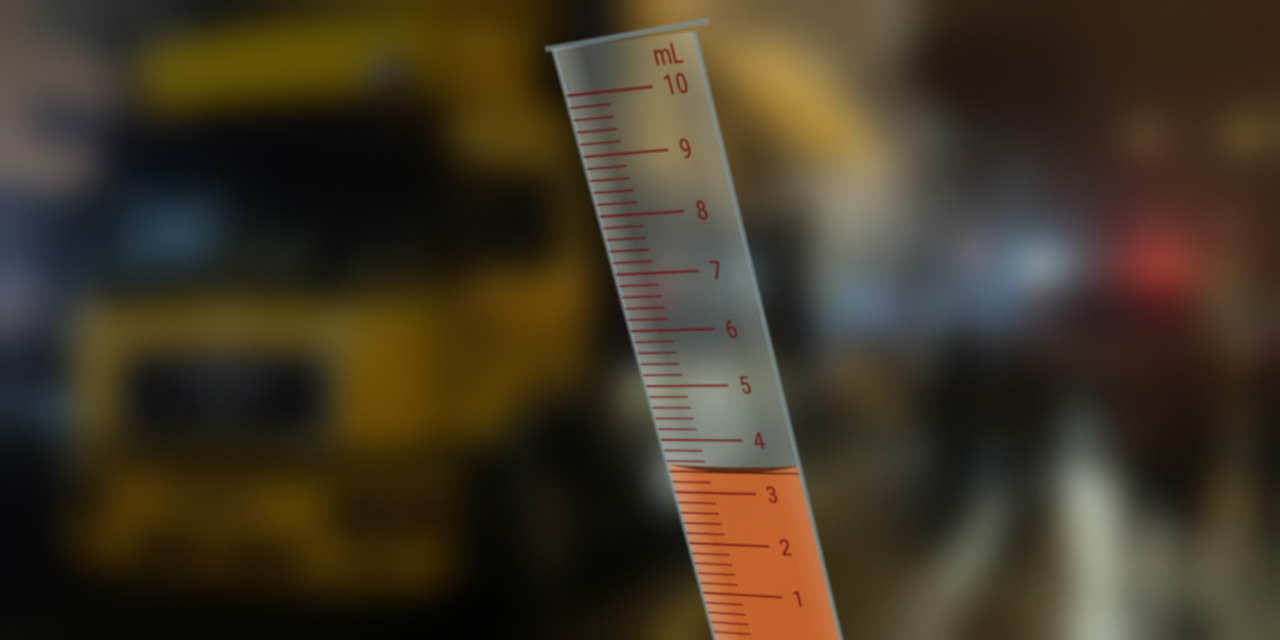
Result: 3.4 mL
